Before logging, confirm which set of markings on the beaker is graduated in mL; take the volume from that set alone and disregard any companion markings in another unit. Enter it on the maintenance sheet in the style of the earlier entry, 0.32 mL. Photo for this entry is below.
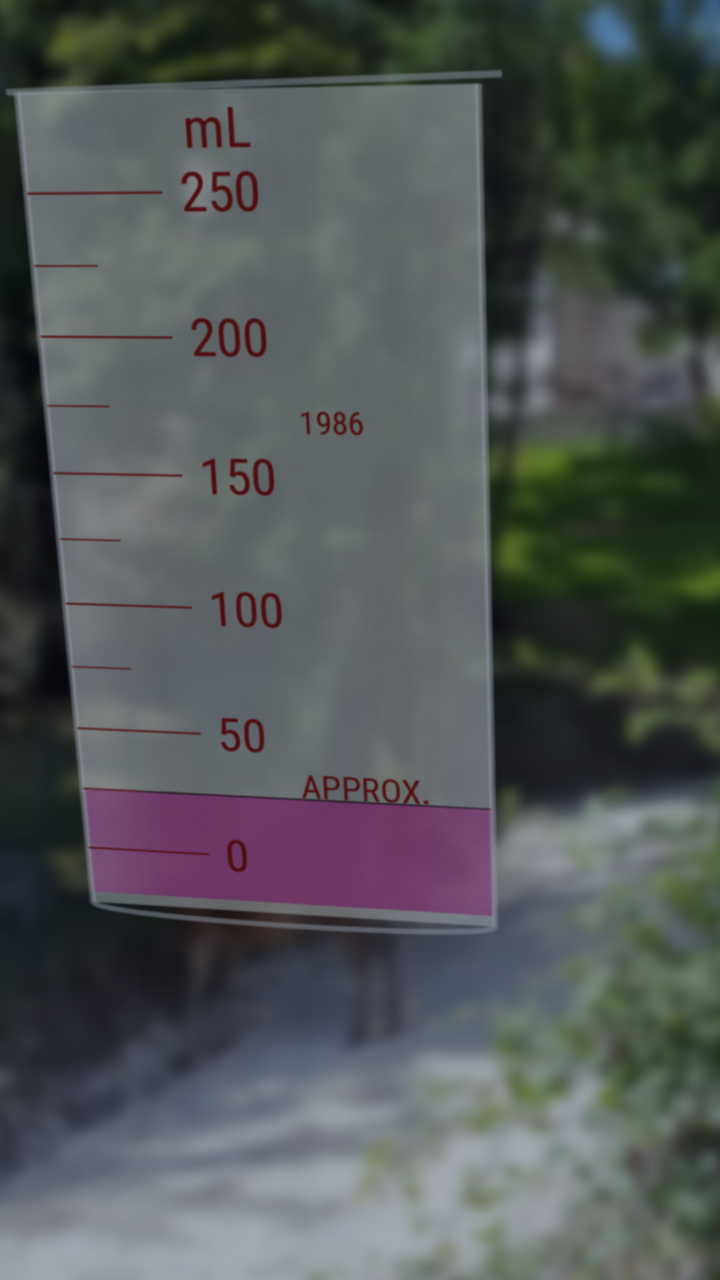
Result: 25 mL
